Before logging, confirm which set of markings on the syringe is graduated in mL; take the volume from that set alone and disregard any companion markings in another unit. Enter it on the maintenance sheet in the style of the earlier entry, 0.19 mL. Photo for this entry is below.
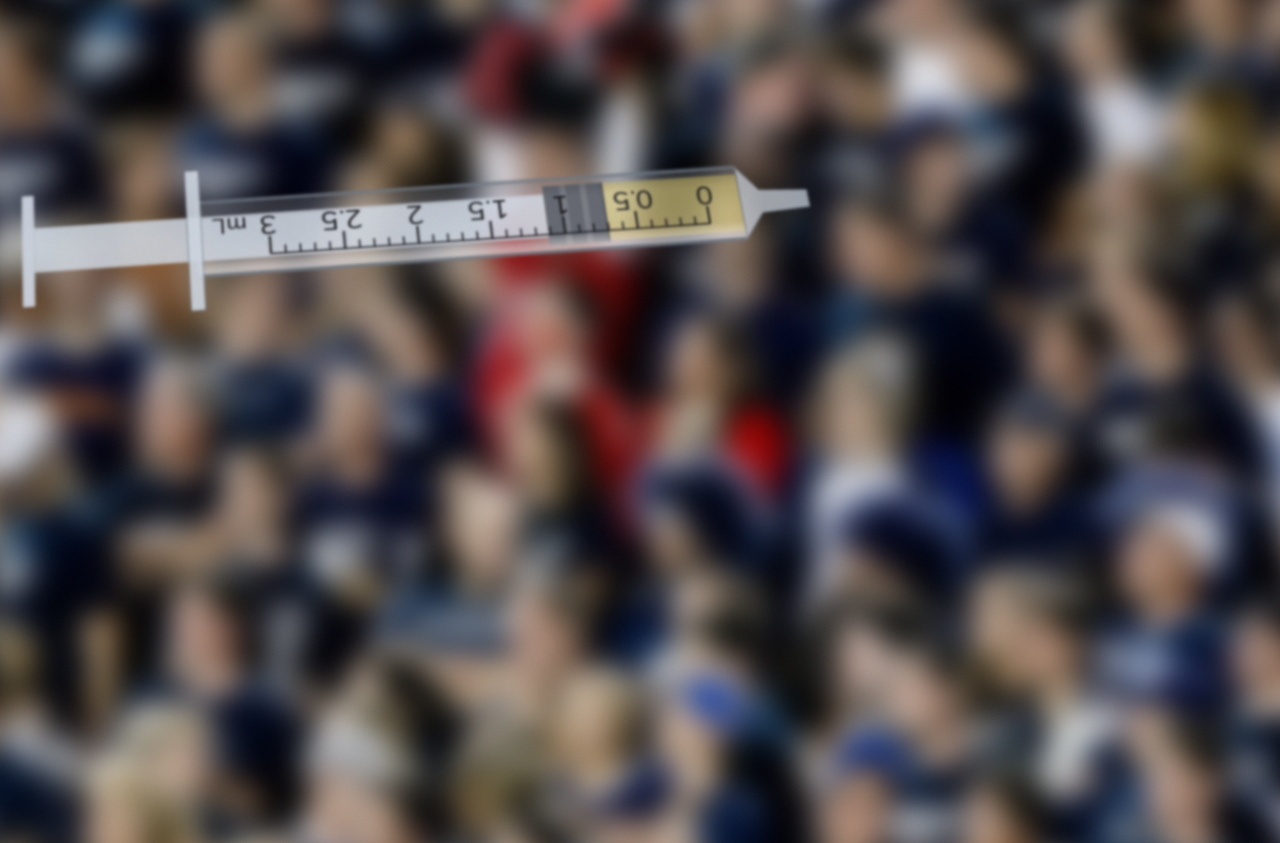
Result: 0.7 mL
